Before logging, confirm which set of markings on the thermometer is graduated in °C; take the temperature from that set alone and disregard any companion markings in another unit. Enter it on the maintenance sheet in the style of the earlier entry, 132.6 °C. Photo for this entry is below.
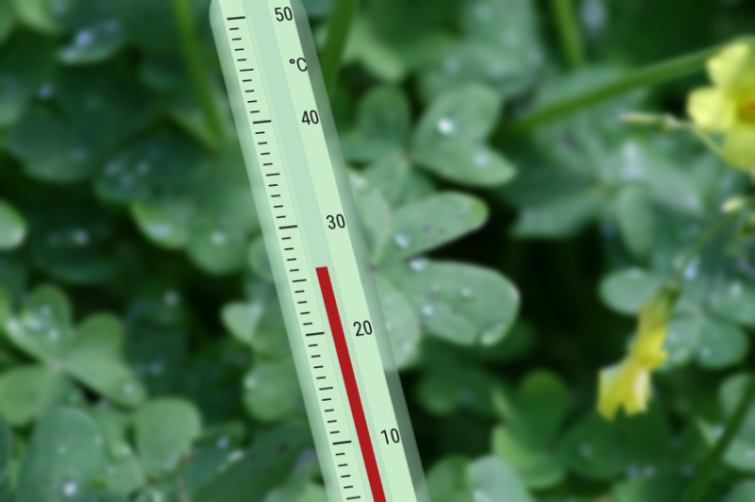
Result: 26 °C
